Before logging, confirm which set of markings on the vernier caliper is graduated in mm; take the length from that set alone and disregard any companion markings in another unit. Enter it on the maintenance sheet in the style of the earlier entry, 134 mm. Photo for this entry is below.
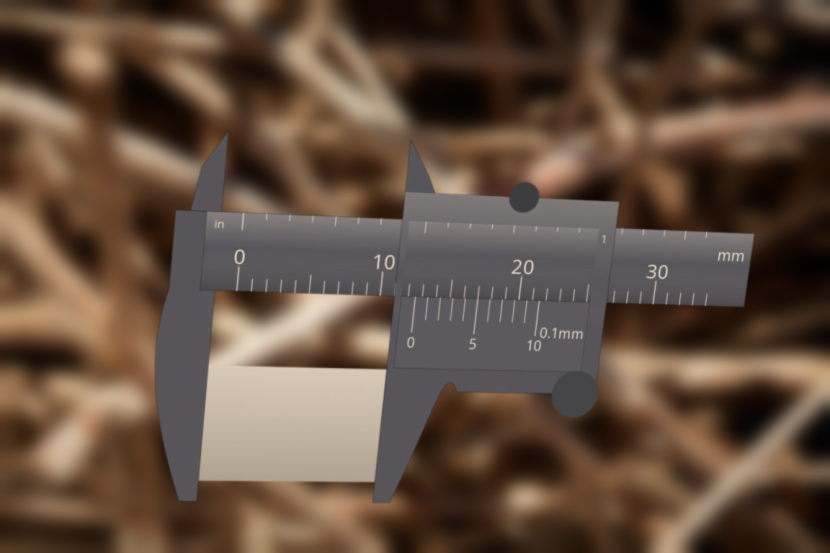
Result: 12.5 mm
